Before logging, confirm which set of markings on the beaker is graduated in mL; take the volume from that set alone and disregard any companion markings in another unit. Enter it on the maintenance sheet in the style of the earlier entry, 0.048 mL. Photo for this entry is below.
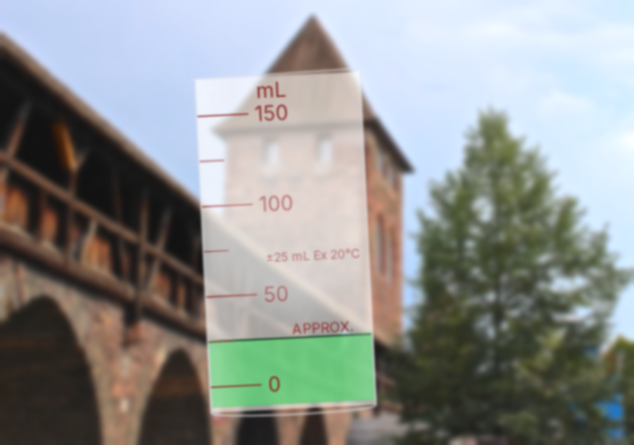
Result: 25 mL
